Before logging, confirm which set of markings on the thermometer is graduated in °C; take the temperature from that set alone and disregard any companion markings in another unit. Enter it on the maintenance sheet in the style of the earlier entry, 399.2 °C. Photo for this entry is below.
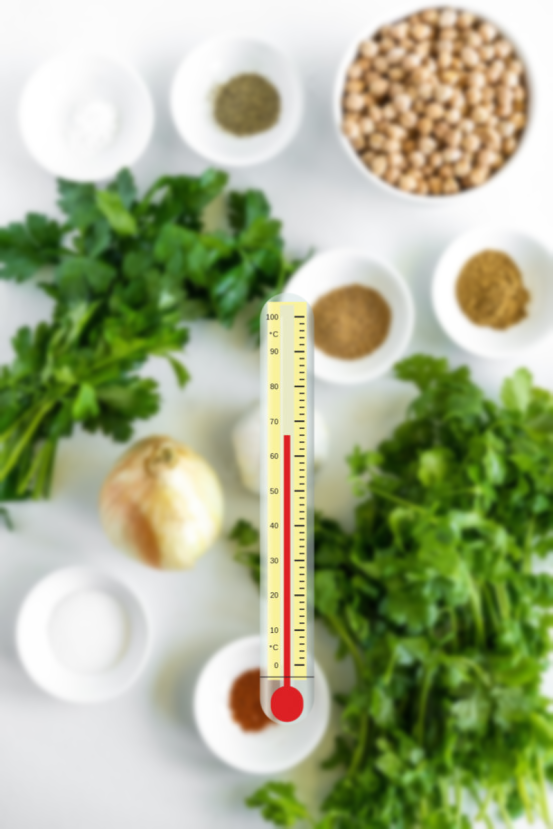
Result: 66 °C
